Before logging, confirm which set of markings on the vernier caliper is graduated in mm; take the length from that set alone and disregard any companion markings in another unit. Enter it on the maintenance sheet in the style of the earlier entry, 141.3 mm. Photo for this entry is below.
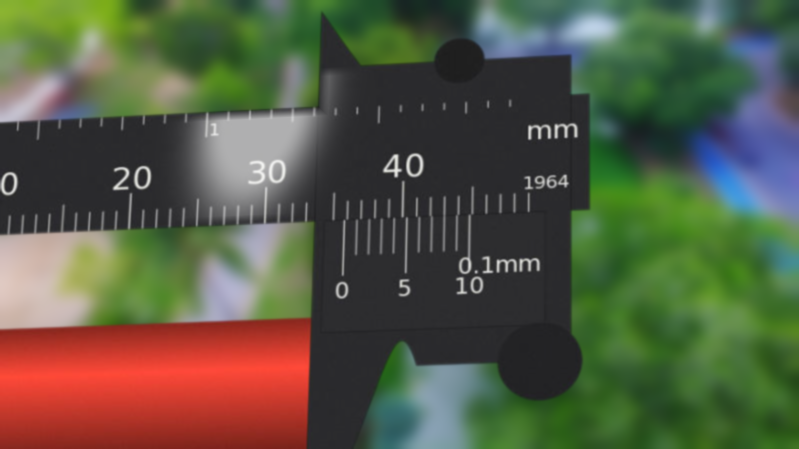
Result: 35.8 mm
